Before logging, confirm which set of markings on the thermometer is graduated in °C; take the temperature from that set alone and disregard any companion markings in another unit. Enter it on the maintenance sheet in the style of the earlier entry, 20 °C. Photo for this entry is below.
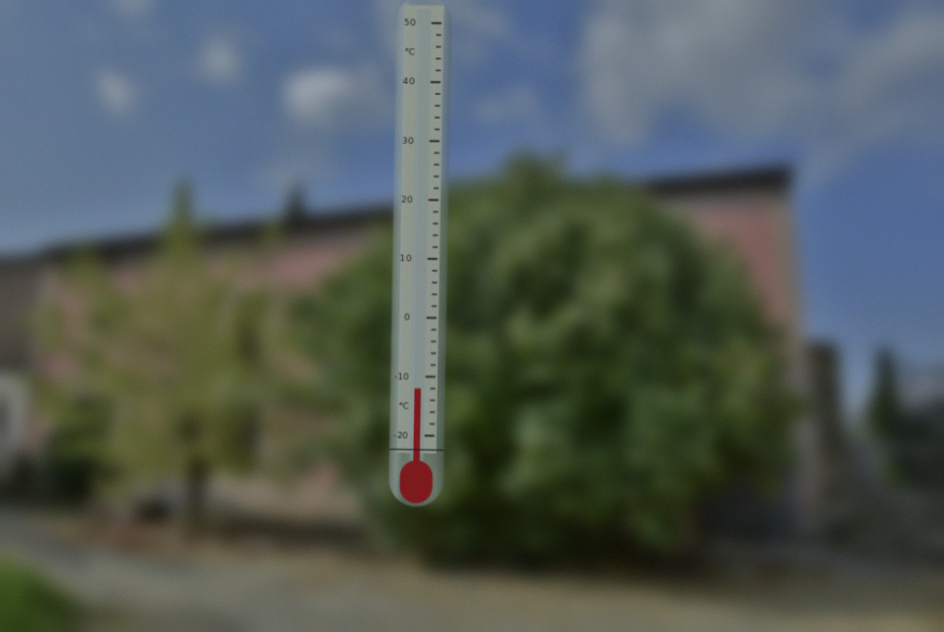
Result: -12 °C
